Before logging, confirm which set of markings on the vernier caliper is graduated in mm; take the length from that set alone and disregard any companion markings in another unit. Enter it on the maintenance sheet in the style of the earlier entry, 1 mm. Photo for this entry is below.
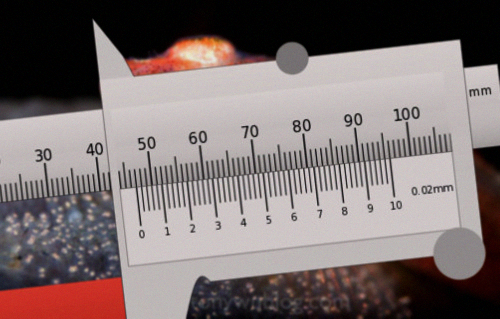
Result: 47.0 mm
